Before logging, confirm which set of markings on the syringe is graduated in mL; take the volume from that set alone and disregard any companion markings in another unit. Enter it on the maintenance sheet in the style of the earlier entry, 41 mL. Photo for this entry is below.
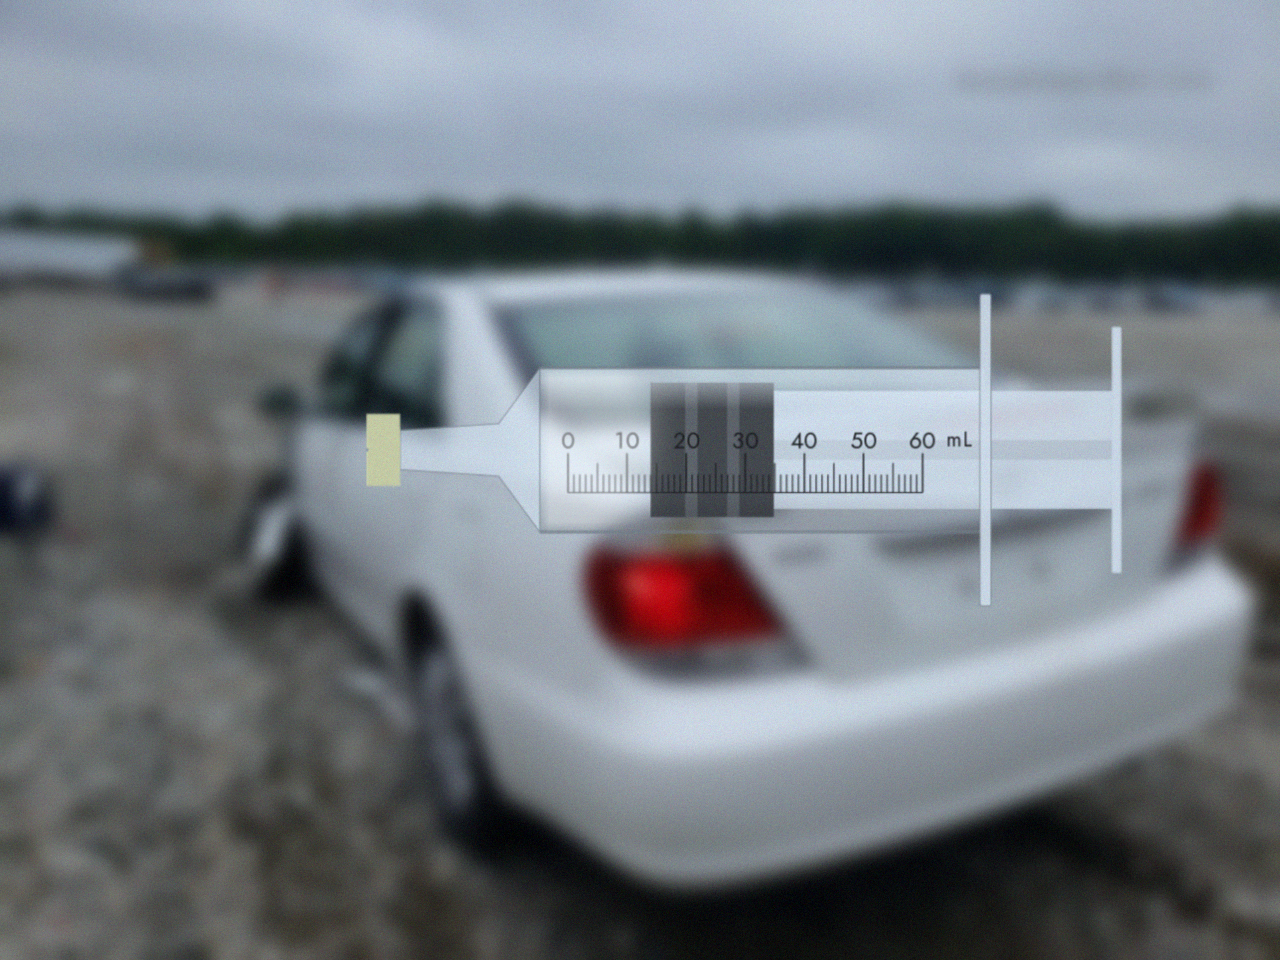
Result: 14 mL
